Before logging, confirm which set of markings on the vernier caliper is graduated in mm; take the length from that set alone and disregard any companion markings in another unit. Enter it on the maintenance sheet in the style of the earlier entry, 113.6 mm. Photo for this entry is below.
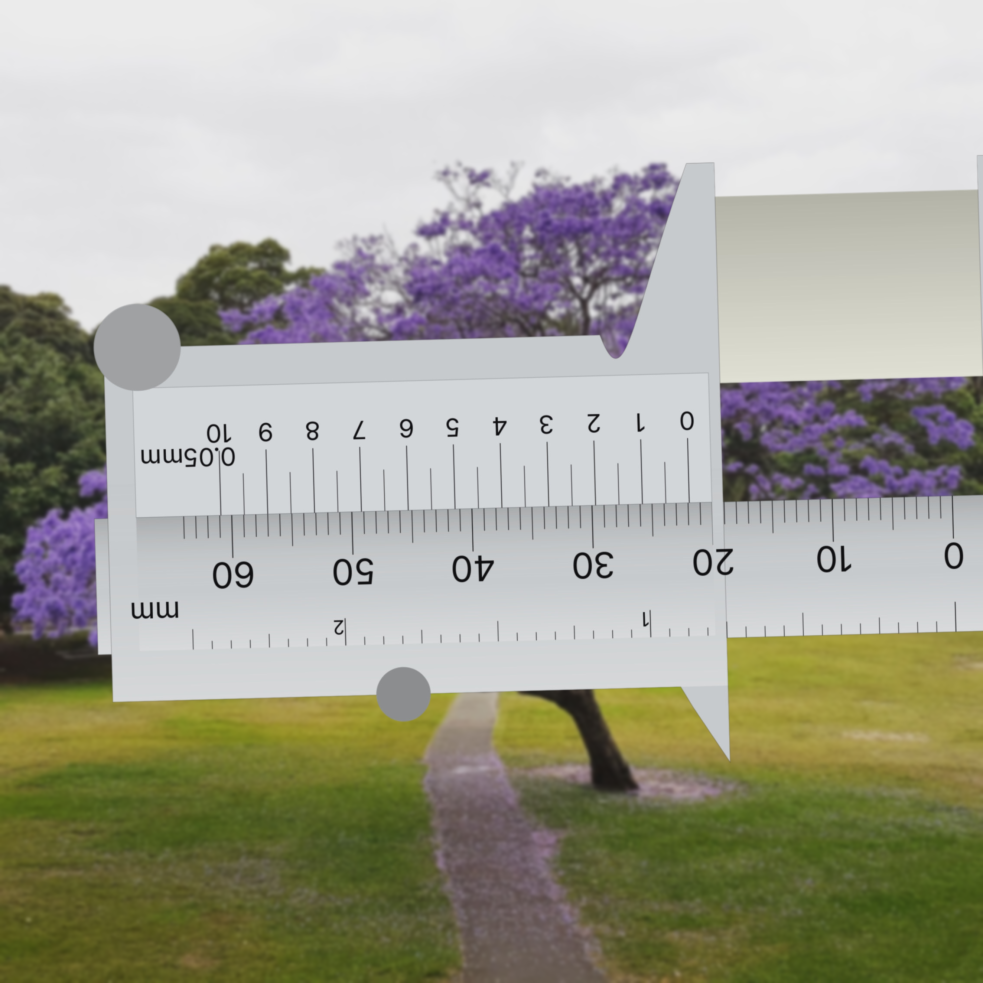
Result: 21.9 mm
